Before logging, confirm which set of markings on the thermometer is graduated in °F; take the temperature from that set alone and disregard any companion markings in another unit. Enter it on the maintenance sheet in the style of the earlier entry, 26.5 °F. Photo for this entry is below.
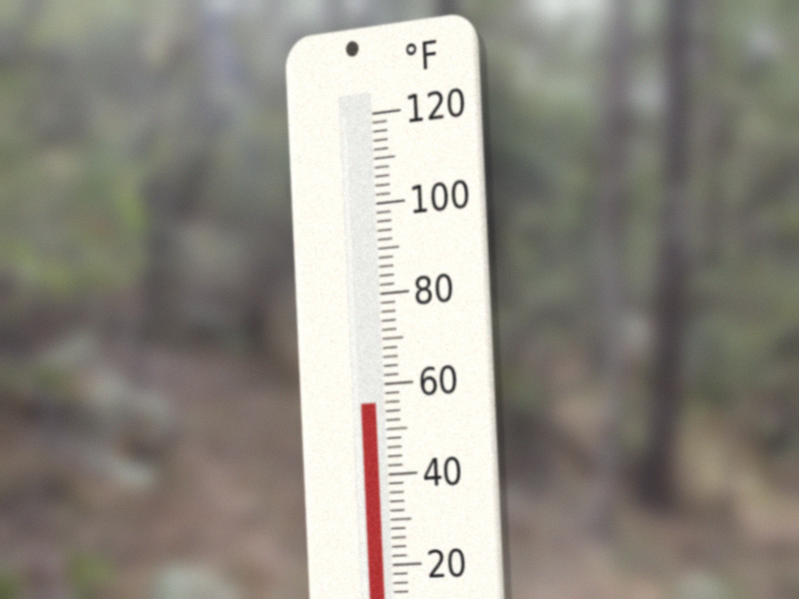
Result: 56 °F
